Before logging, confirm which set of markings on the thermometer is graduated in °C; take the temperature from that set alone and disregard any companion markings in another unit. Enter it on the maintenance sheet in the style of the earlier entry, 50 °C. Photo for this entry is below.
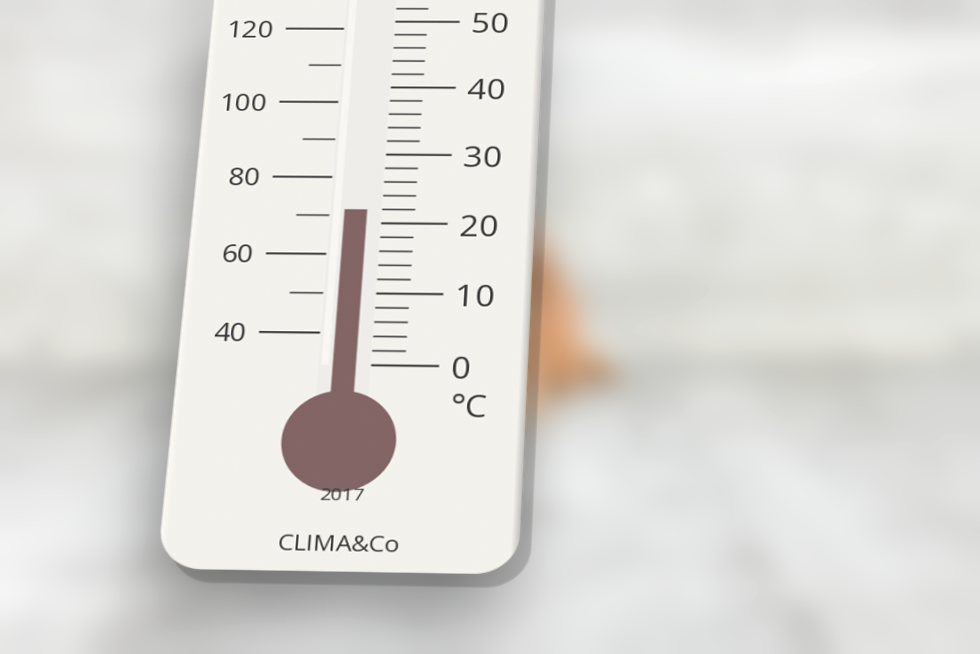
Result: 22 °C
